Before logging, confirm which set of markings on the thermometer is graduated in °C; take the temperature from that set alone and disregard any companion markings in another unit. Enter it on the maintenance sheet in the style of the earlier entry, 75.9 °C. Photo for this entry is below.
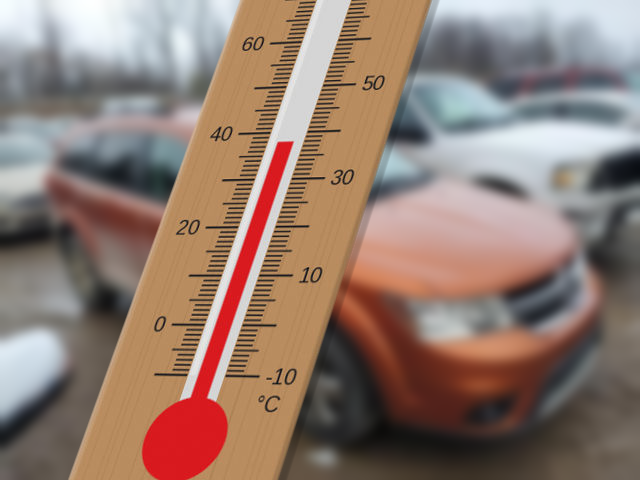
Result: 38 °C
